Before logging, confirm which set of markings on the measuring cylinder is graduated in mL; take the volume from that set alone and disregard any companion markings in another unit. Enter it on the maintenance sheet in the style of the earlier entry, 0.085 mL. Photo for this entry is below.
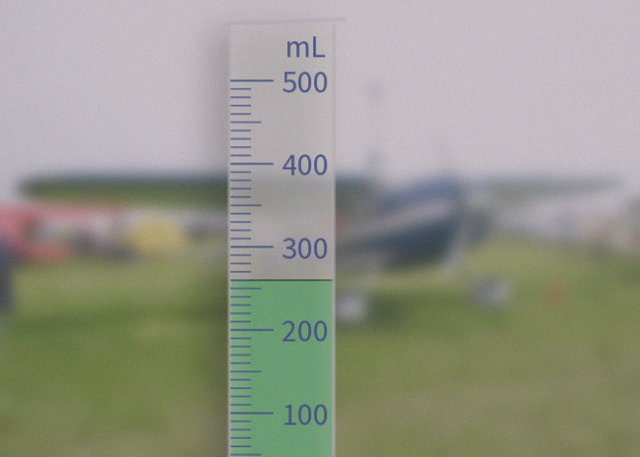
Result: 260 mL
